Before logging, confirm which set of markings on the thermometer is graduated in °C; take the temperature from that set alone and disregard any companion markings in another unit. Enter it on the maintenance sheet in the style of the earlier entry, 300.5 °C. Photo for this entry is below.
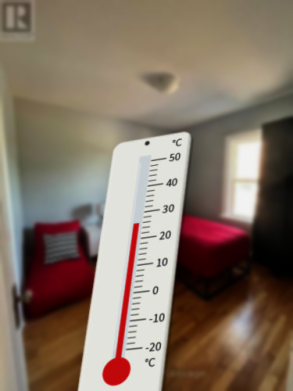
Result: 26 °C
